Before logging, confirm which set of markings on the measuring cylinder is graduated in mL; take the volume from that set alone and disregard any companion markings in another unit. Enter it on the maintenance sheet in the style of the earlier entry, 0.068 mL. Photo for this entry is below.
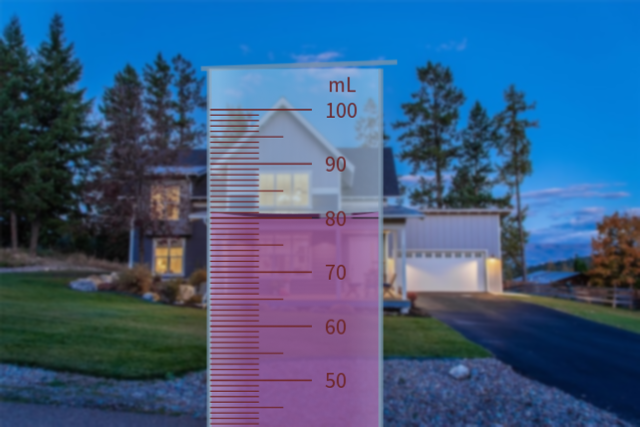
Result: 80 mL
